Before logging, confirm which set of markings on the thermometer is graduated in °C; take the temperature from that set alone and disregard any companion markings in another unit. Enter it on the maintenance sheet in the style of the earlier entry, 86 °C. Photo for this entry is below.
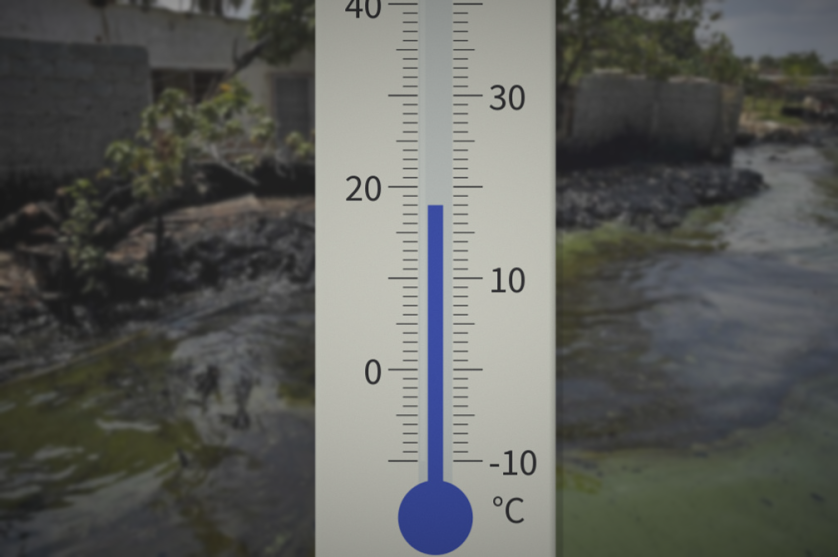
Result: 18 °C
